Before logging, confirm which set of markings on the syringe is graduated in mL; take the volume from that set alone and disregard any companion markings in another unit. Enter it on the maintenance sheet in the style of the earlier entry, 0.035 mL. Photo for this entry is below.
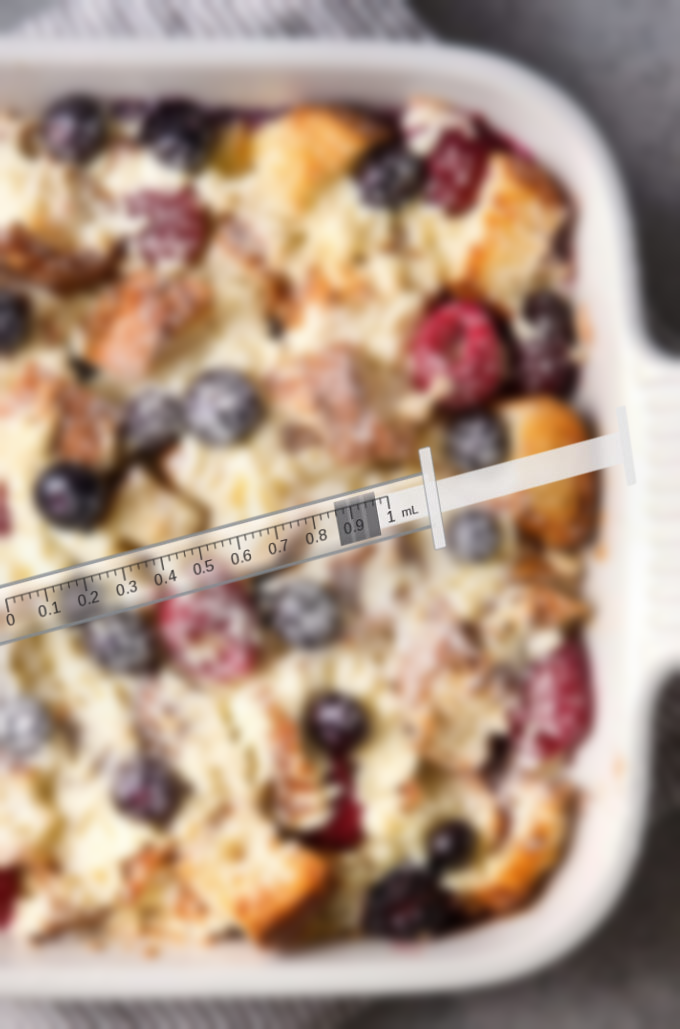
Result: 0.86 mL
